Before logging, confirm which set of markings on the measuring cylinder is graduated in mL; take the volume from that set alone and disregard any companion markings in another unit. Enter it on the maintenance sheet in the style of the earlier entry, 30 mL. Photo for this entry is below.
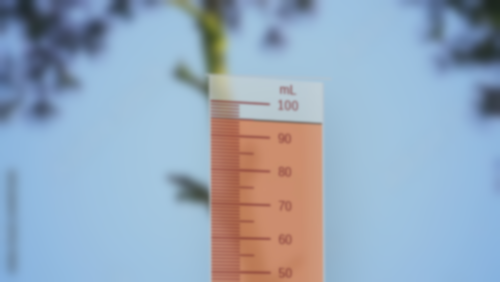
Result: 95 mL
